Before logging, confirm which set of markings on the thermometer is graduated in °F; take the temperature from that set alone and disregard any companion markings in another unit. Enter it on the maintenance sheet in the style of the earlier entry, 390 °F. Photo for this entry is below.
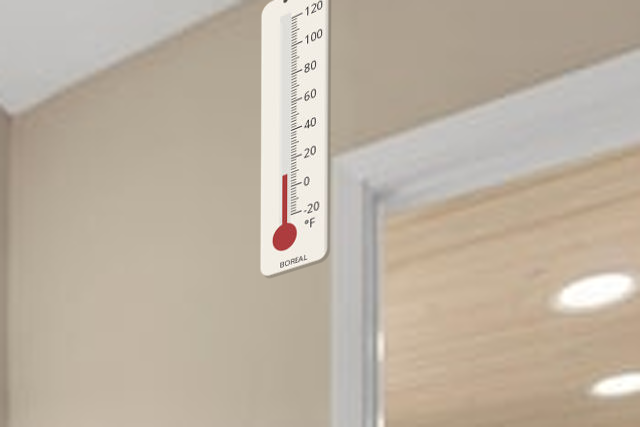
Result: 10 °F
